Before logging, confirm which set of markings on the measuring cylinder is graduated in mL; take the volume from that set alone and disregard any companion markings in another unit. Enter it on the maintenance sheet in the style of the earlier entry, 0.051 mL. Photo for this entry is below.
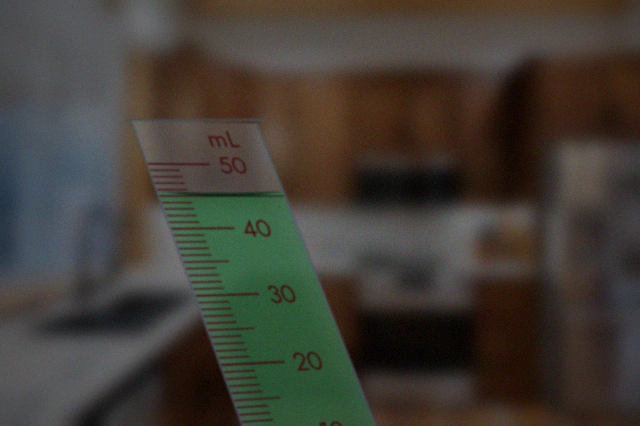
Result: 45 mL
